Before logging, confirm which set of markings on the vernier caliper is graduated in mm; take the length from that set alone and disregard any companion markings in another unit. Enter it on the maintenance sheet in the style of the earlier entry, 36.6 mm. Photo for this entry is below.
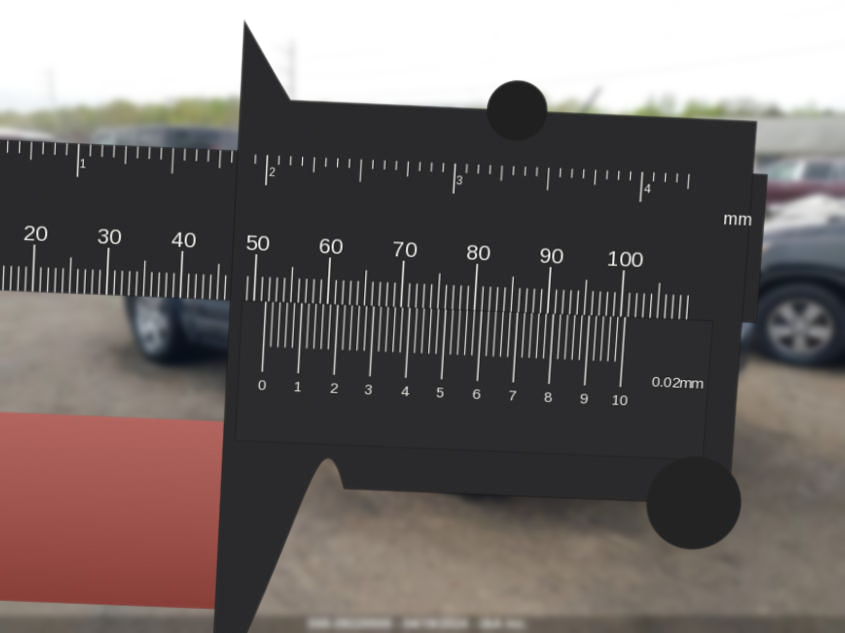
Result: 51.6 mm
